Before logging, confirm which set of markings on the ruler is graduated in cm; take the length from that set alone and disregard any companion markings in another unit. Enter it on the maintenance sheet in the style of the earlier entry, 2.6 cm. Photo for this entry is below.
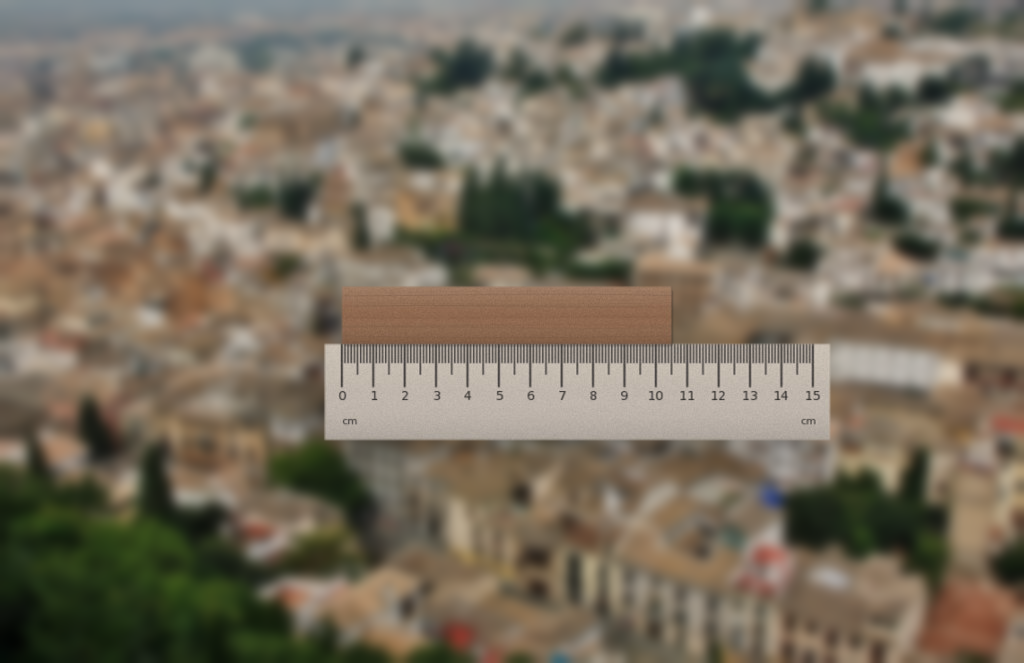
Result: 10.5 cm
